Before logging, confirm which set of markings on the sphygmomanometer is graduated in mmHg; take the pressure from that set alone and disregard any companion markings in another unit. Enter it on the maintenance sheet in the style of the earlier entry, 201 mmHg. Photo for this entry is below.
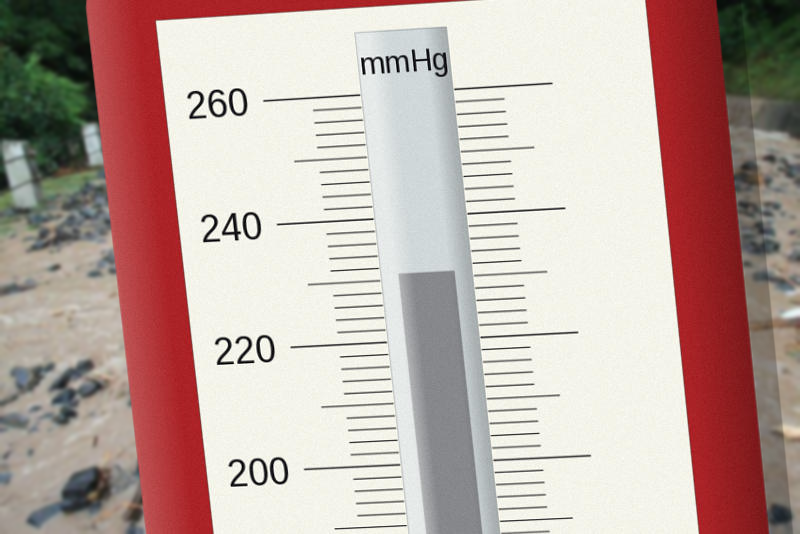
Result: 231 mmHg
